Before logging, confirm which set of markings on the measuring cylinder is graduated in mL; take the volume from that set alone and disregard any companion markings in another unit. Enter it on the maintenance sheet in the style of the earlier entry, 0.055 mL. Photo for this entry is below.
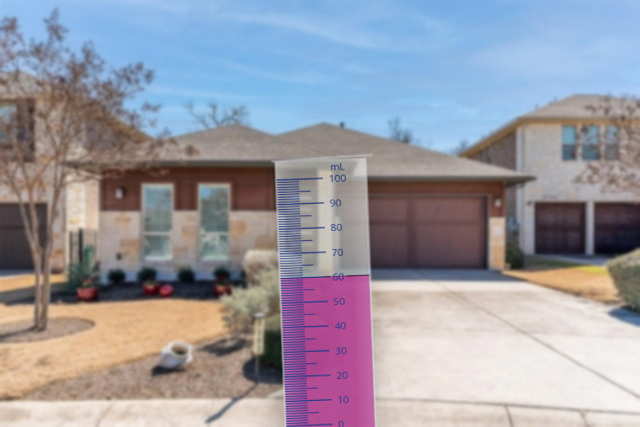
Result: 60 mL
